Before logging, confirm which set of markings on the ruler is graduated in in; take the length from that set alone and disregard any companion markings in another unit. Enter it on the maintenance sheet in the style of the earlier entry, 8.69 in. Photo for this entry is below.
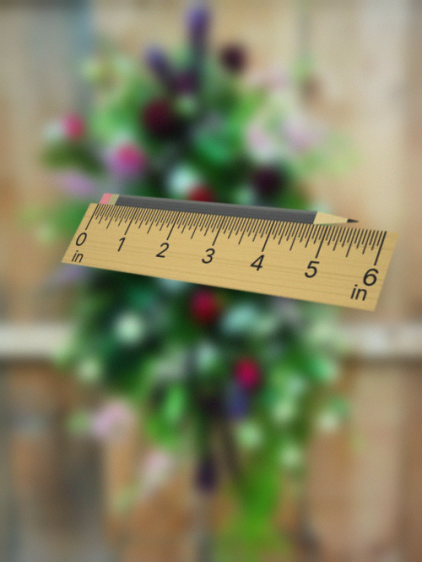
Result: 5.5 in
